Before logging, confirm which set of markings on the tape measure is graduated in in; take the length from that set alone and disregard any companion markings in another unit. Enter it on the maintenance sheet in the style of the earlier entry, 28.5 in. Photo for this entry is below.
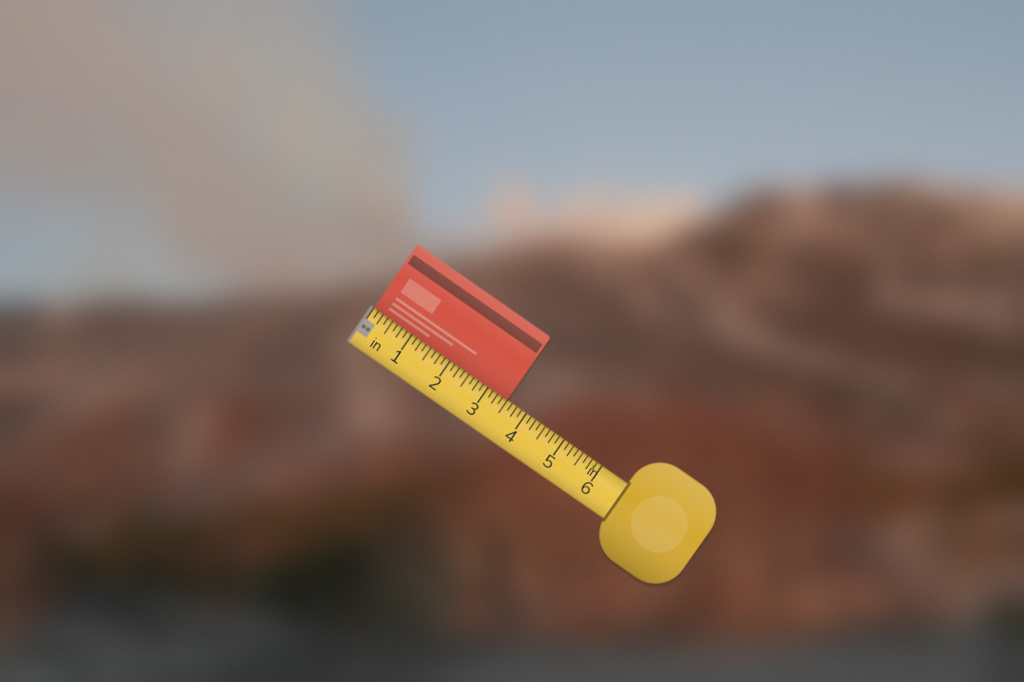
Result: 3.5 in
